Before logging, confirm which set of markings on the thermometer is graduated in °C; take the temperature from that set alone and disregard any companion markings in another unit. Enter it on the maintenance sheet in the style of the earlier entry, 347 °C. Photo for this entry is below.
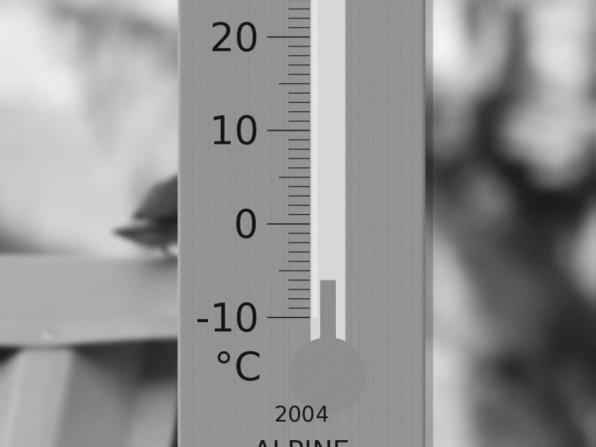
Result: -6 °C
